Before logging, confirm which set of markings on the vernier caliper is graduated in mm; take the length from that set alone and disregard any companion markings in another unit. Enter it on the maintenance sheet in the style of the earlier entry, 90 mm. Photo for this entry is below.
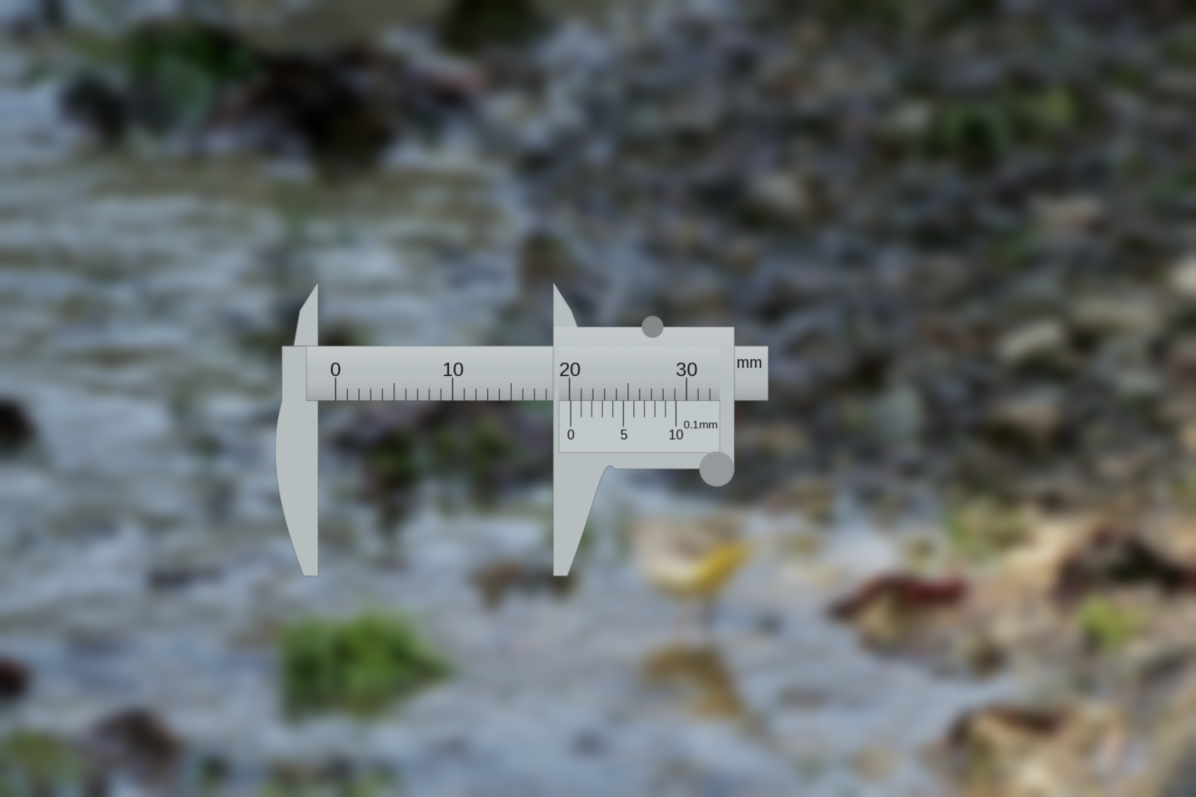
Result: 20.1 mm
